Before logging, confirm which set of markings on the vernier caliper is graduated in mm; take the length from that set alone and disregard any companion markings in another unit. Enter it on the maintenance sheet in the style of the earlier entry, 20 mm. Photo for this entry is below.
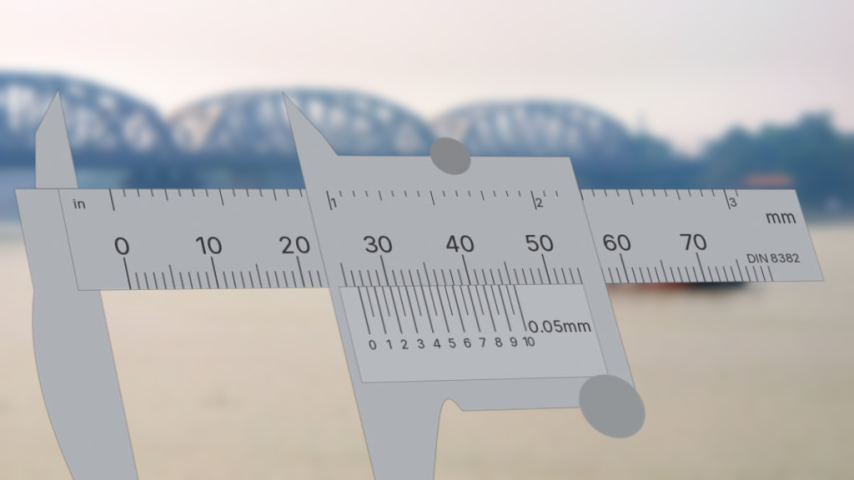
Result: 26.4 mm
